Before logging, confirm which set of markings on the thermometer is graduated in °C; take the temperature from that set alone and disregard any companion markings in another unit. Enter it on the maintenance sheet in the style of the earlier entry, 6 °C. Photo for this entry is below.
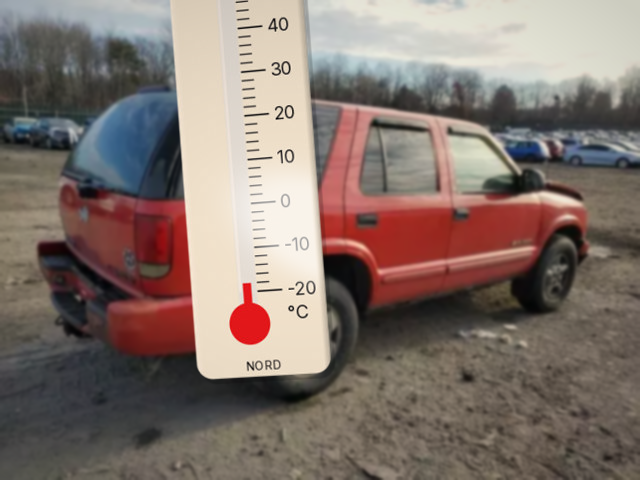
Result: -18 °C
